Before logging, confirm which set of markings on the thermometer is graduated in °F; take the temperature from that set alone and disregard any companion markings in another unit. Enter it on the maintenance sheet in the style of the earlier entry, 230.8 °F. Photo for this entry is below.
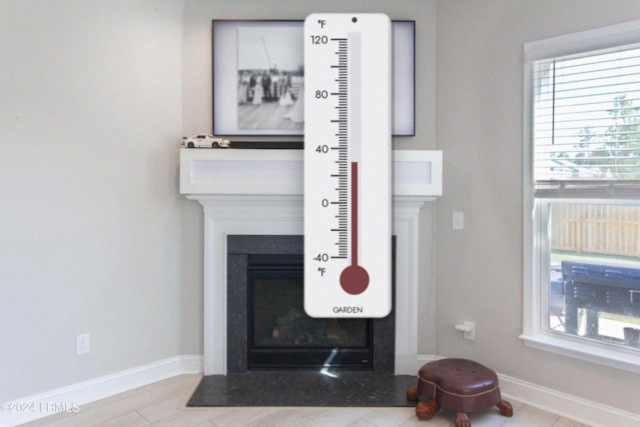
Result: 30 °F
